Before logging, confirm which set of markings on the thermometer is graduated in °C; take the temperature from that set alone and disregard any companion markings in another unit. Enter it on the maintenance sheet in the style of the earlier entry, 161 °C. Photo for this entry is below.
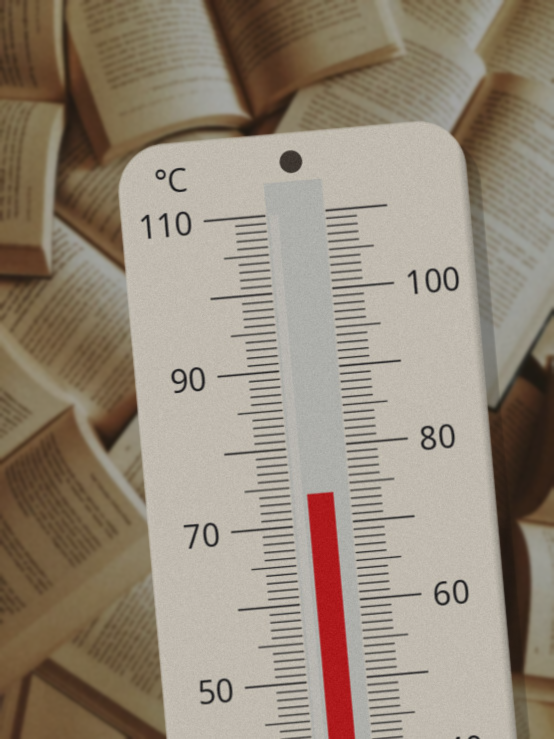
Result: 74 °C
